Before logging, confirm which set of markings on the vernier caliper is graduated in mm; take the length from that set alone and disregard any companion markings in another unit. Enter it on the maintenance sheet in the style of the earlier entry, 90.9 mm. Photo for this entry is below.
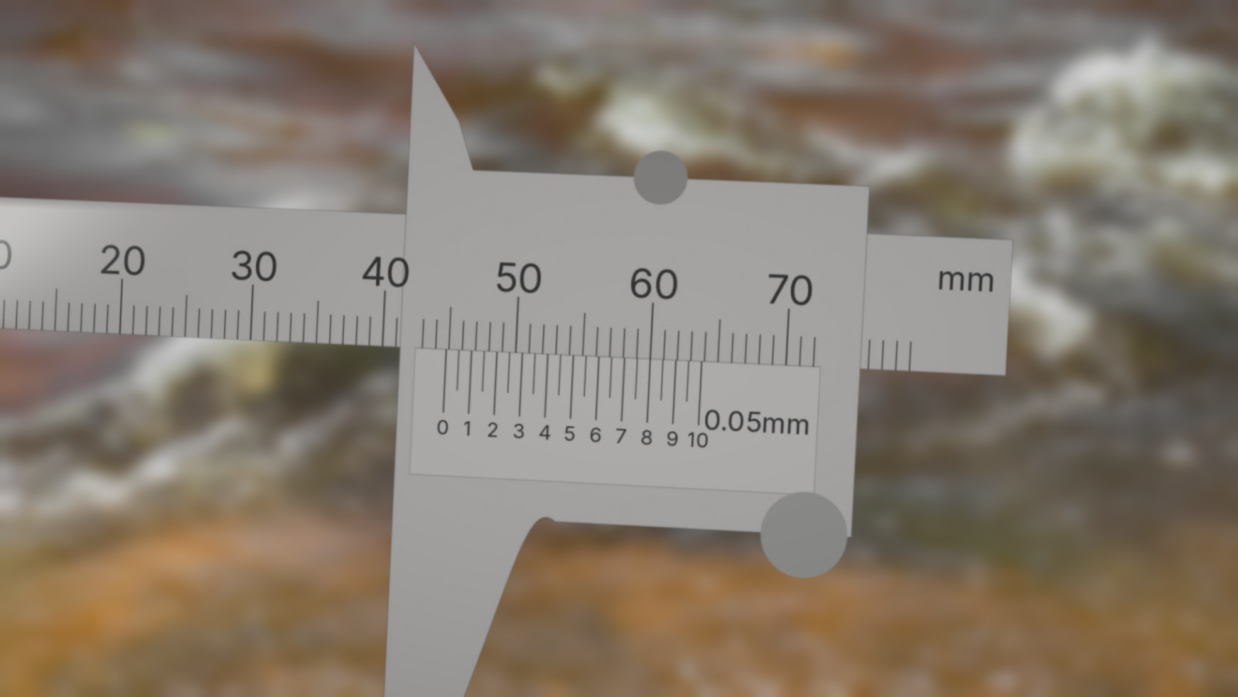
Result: 44.8 mm
